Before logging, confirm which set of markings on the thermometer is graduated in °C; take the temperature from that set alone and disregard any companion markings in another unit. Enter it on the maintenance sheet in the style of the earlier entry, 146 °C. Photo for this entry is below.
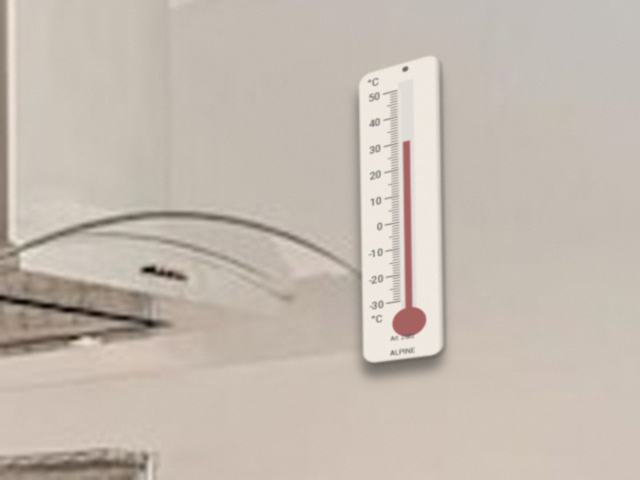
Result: 30 °C
